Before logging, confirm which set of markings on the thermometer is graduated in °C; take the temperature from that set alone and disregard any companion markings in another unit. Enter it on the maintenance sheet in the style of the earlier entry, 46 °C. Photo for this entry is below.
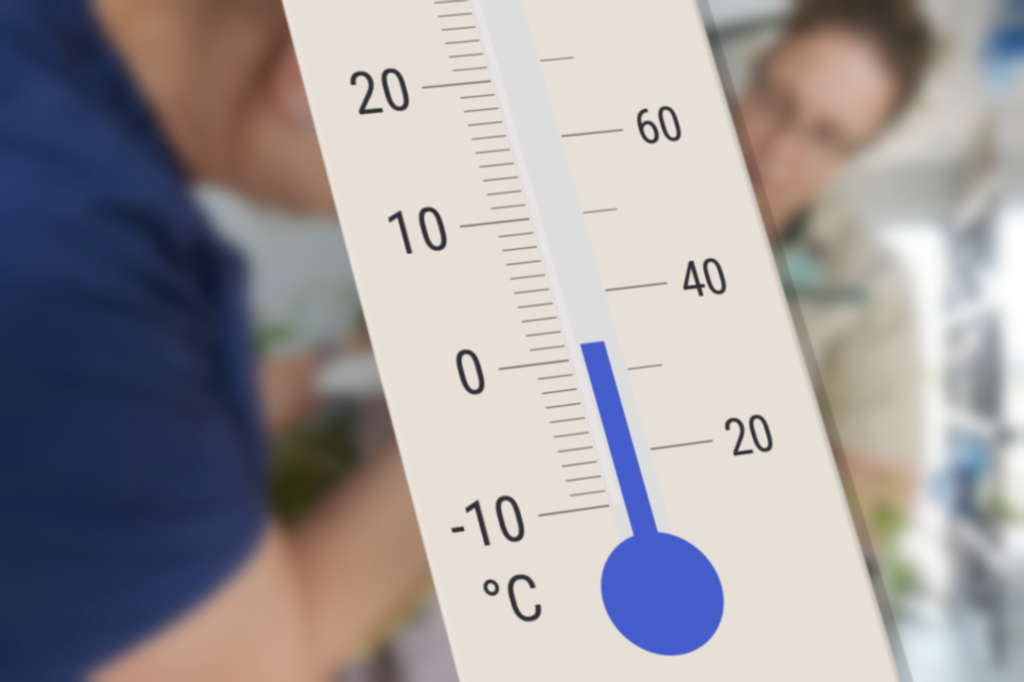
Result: 1 °C
